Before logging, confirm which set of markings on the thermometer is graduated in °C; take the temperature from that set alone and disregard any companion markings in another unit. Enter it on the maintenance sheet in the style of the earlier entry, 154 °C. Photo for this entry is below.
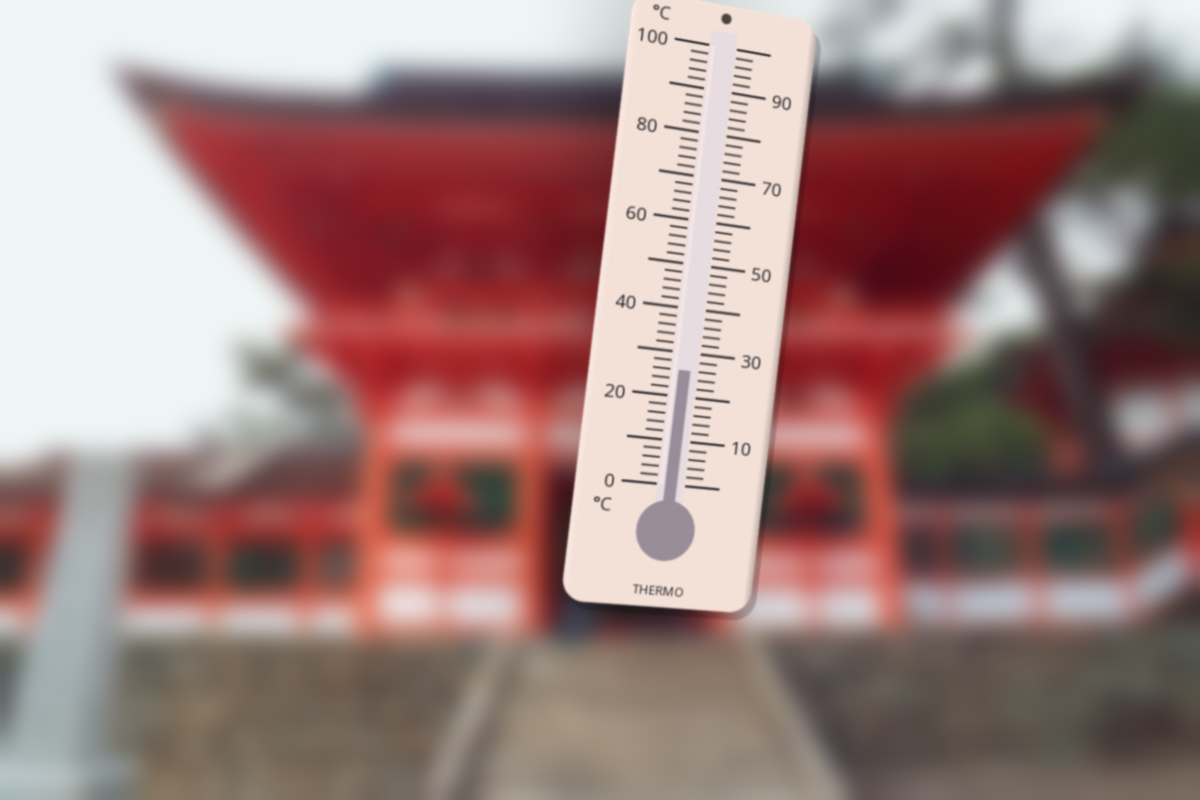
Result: 26 °C
